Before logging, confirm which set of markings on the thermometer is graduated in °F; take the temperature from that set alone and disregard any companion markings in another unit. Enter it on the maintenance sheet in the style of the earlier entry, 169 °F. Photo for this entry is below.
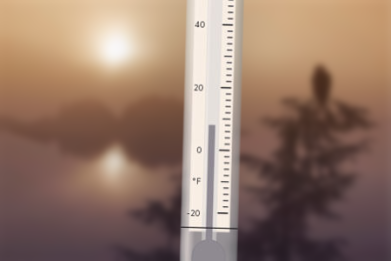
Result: 8 °F
